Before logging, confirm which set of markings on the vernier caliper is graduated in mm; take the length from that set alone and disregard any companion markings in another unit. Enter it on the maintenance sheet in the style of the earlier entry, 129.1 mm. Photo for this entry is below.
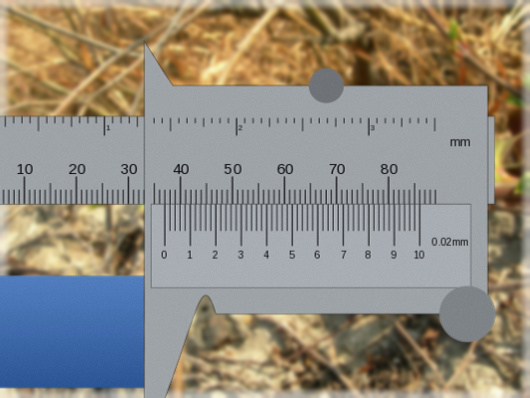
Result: 37.0 mm
